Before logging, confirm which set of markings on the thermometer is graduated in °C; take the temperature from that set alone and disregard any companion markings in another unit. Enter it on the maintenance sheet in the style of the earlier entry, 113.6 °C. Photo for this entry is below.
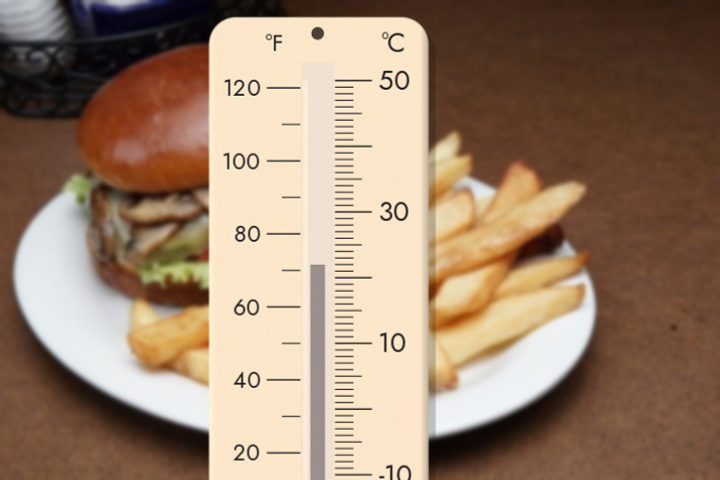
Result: 22 °C
